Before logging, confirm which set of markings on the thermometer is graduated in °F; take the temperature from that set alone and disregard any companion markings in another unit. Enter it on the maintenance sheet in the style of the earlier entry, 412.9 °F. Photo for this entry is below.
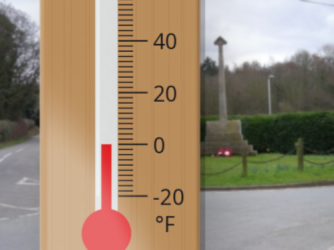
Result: 0 °F
